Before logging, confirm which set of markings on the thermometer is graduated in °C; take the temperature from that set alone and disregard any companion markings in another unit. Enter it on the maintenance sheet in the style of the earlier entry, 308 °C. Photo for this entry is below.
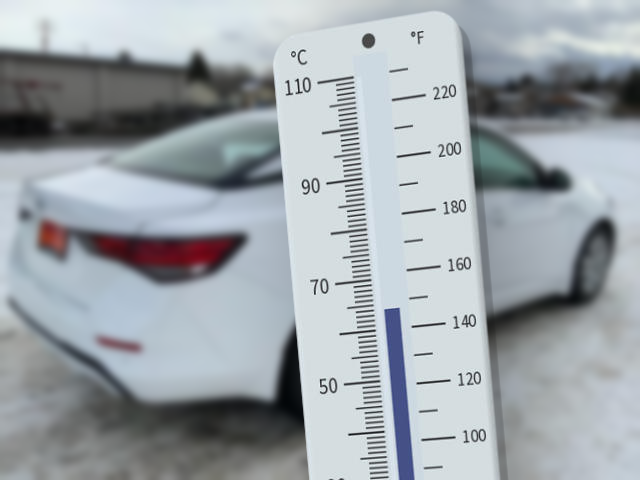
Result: 64 °C
